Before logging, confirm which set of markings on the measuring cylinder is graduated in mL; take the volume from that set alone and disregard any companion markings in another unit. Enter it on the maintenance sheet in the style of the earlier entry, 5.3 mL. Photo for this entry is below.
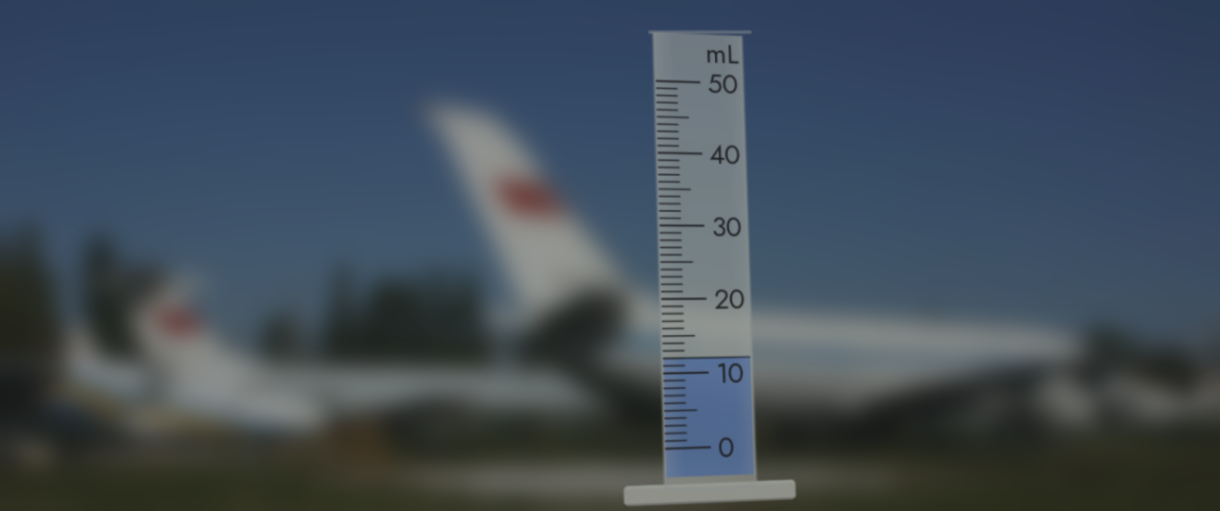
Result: 12 mL
